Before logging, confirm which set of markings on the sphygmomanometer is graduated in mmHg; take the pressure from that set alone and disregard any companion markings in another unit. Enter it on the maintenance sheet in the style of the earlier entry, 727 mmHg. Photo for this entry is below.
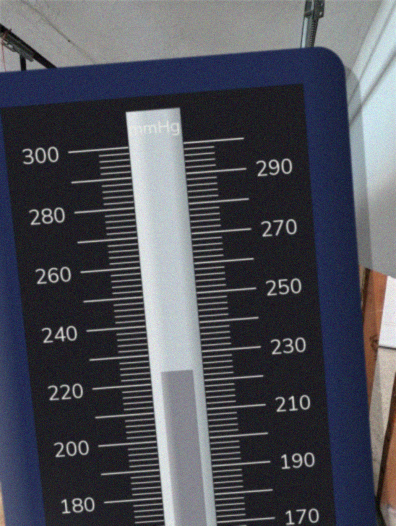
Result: 224 mmHg
